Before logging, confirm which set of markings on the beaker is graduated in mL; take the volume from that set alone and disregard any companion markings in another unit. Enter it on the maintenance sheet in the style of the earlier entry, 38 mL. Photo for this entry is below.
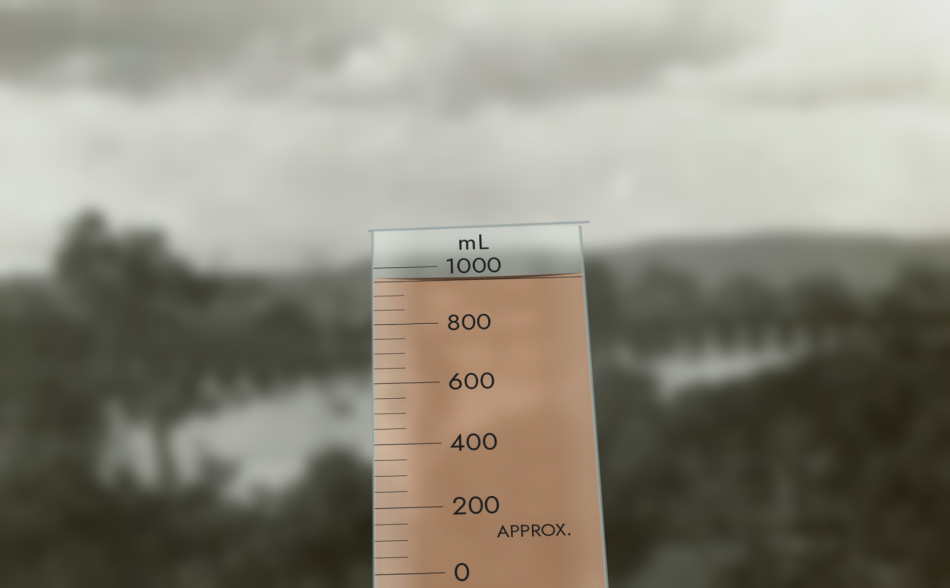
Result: 950 mL
